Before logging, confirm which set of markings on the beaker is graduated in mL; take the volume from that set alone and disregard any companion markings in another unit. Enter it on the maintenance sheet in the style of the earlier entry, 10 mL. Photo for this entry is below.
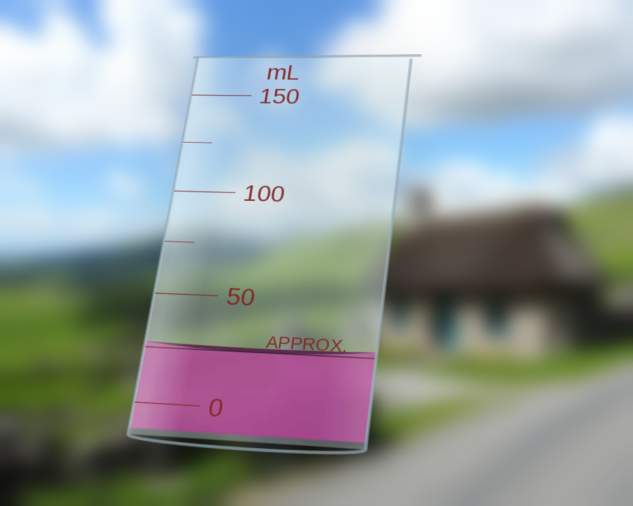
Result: 25 mL
